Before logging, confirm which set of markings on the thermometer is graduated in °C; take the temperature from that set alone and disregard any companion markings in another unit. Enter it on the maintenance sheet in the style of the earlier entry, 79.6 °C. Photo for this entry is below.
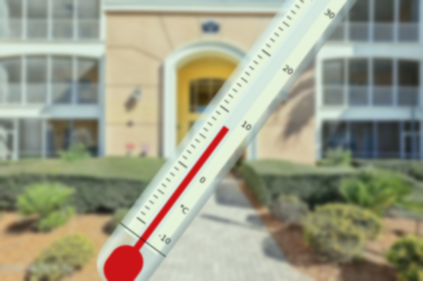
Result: 8 °C
